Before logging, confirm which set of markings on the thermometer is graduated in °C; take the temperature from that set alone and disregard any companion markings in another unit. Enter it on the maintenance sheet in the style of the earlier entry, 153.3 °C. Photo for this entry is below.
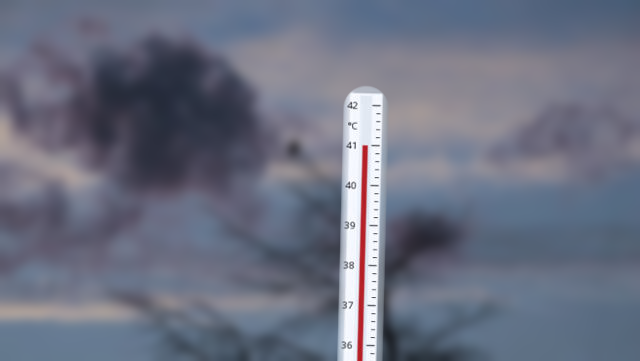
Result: 41 °C
